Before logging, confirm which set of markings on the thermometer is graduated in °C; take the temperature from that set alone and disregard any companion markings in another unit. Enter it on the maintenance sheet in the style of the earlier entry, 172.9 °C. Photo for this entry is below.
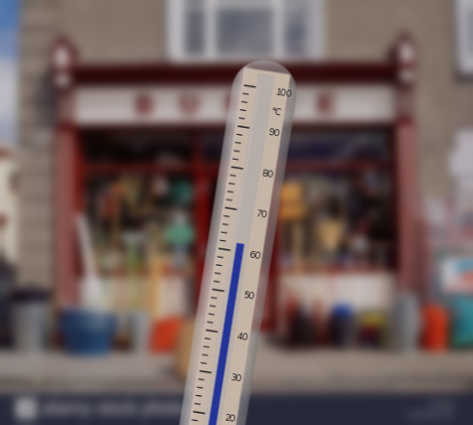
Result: 62 °C
